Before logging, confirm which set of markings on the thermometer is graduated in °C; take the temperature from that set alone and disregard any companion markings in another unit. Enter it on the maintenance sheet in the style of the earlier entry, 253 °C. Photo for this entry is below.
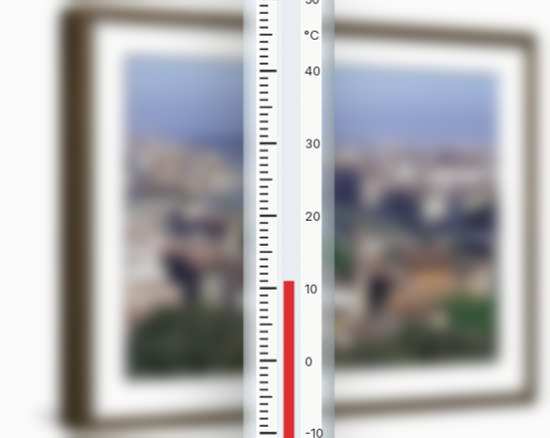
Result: 11 °C
